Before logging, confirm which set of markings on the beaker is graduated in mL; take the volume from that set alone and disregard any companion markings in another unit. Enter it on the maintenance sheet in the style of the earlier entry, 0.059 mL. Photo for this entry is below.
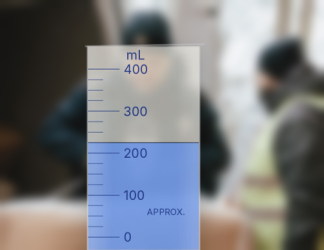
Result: 225 mL
